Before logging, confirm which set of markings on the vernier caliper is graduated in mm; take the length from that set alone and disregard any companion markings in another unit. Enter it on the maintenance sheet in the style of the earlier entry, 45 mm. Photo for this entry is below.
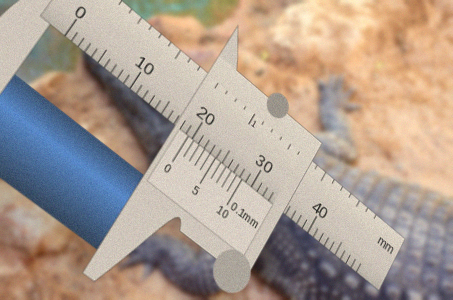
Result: 19.4 mm
